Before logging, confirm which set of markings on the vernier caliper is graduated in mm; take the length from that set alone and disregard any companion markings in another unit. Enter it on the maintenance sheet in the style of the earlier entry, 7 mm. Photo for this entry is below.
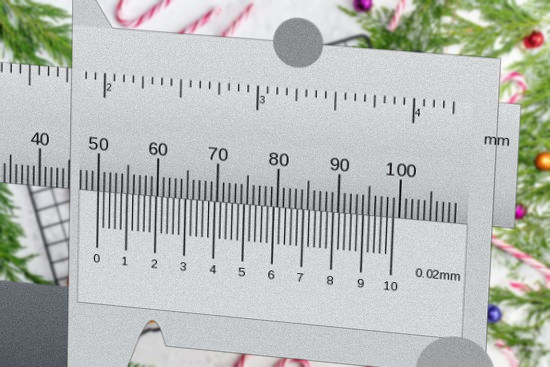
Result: 50.0 mm
